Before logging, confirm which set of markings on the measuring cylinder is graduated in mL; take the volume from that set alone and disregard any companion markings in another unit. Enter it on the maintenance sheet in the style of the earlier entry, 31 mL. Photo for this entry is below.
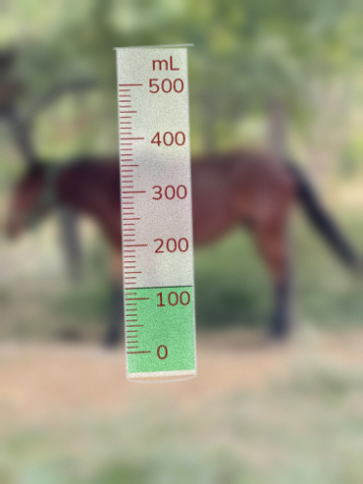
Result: 120 mL
